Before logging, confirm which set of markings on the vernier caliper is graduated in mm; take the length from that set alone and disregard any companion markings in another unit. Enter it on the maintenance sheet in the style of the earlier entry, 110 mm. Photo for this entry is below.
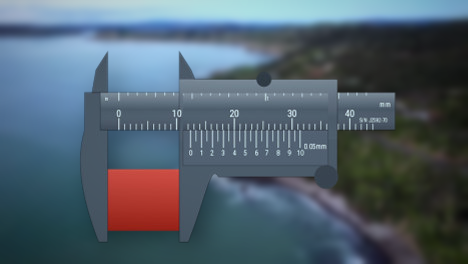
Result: 12.4 mm
